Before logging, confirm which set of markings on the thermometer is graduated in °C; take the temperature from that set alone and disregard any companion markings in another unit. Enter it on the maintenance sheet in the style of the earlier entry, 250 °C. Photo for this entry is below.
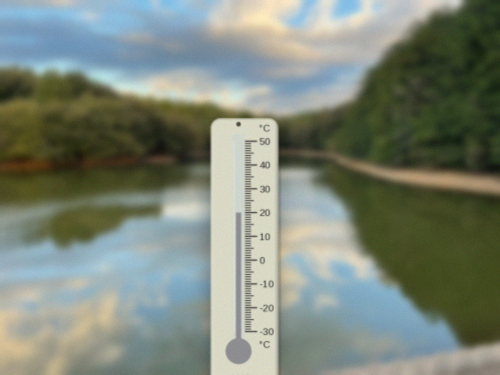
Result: 20 °C
